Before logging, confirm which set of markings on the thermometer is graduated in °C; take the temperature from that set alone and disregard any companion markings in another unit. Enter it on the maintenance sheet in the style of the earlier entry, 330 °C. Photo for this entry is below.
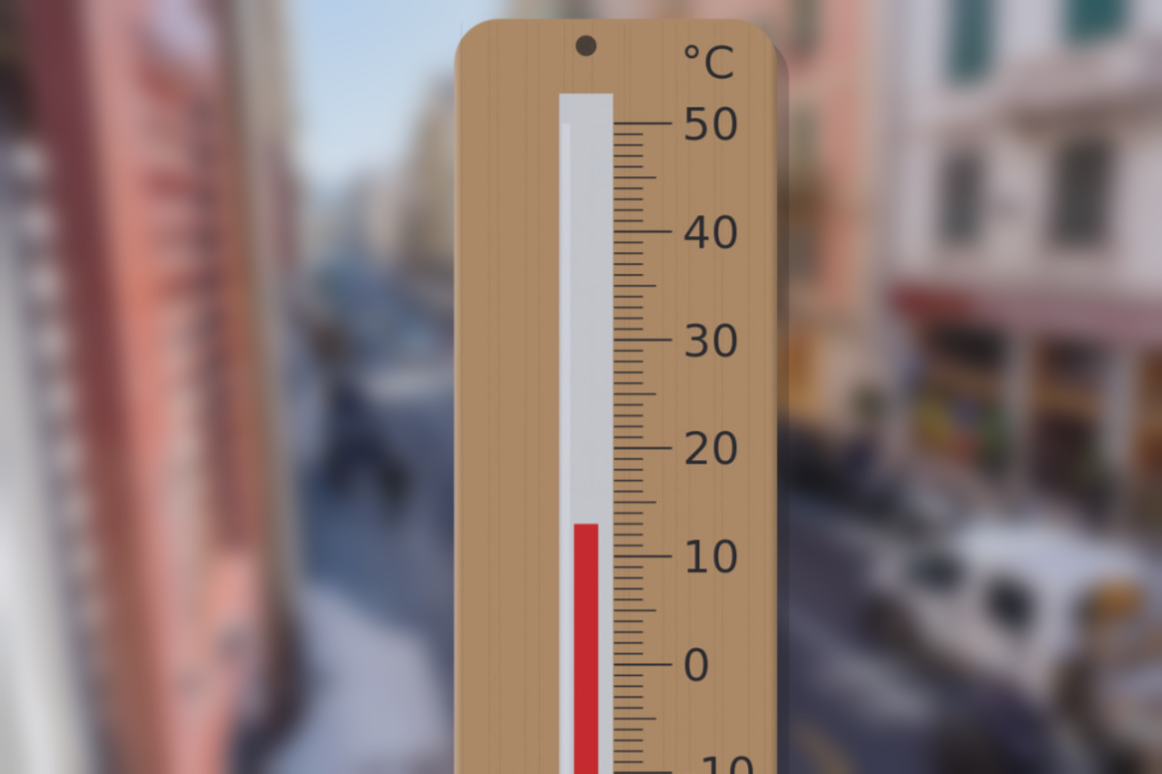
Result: 13 °C
